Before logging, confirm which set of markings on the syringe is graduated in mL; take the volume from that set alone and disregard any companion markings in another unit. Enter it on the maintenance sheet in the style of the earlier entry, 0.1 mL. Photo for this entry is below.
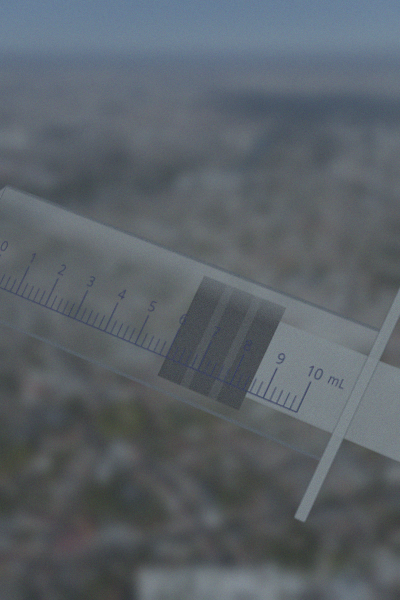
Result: 6 mL
